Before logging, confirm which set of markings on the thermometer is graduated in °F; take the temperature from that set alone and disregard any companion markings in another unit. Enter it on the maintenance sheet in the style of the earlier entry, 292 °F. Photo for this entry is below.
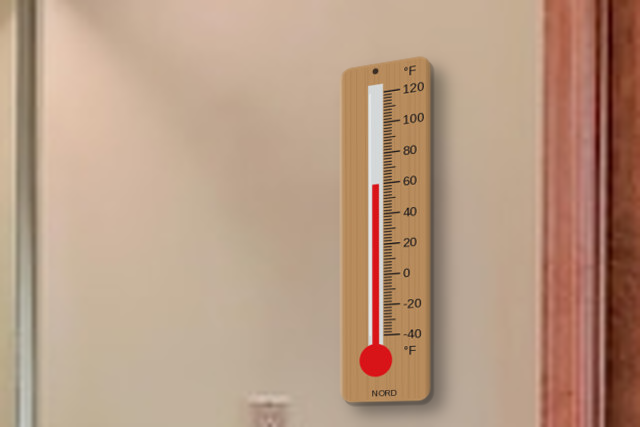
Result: 60 °F
